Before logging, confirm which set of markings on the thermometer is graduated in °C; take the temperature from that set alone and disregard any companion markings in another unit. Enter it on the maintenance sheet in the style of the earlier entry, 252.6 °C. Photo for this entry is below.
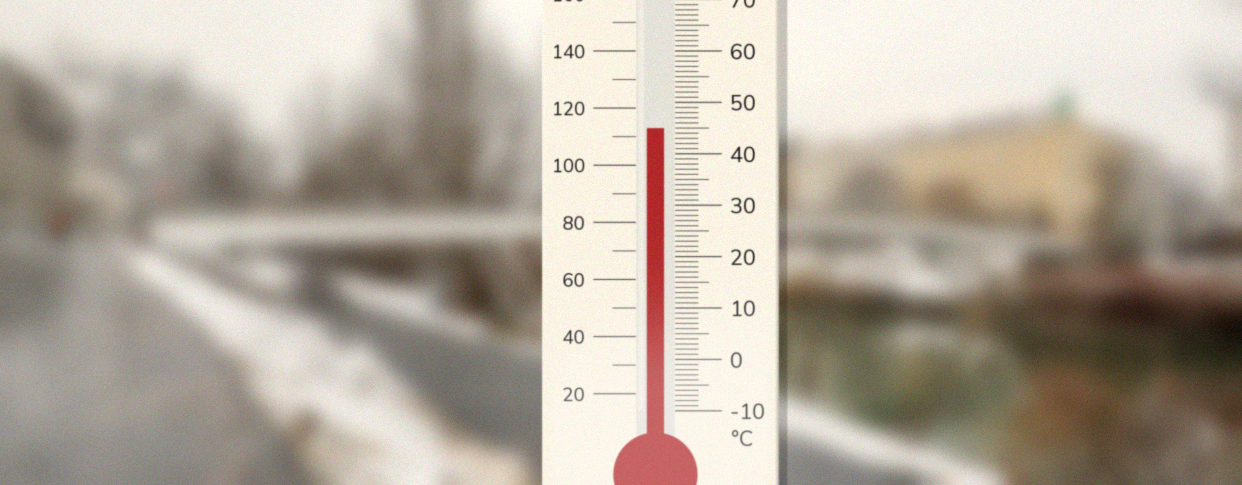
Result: 45 °C
